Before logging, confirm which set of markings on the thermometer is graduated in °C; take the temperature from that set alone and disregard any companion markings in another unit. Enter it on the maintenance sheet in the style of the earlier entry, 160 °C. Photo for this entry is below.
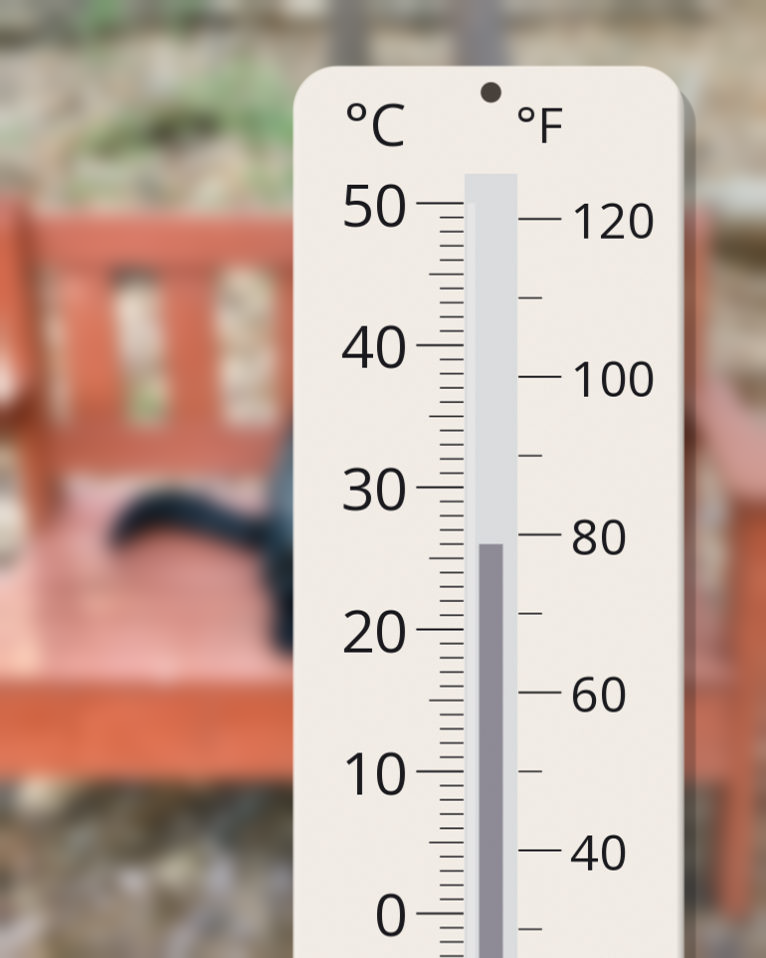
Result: 26 °C
